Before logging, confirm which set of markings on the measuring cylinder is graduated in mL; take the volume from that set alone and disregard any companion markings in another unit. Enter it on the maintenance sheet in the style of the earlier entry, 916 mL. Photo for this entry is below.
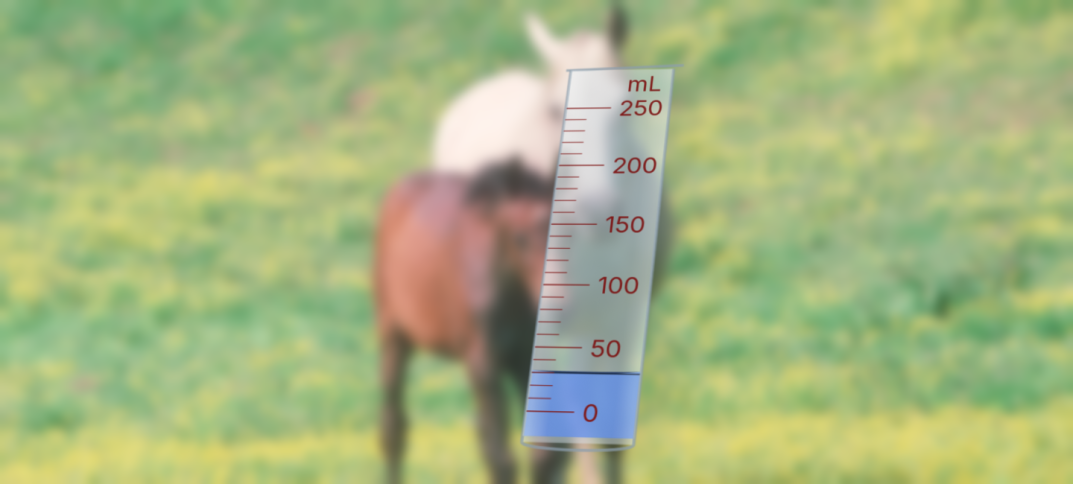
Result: 30 mL
